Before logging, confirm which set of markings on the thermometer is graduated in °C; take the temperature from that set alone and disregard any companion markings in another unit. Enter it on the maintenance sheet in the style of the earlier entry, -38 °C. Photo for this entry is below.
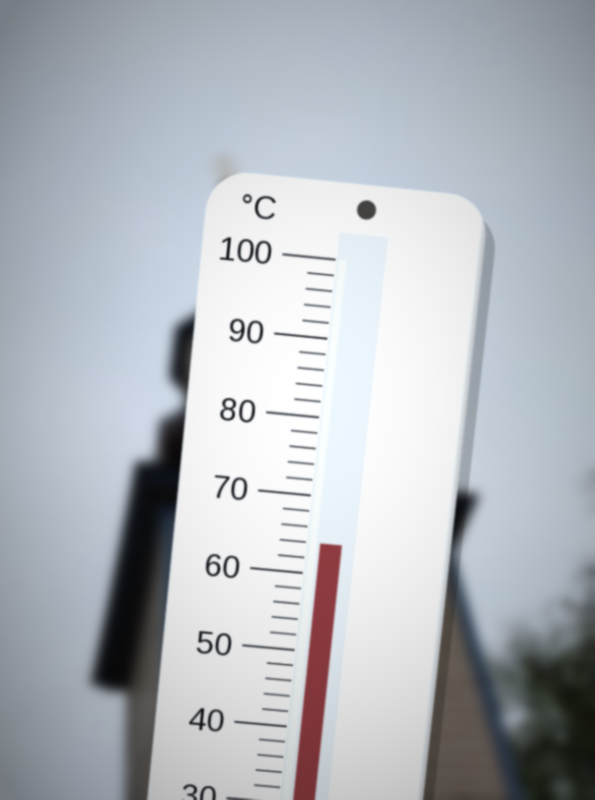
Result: 64 °C
